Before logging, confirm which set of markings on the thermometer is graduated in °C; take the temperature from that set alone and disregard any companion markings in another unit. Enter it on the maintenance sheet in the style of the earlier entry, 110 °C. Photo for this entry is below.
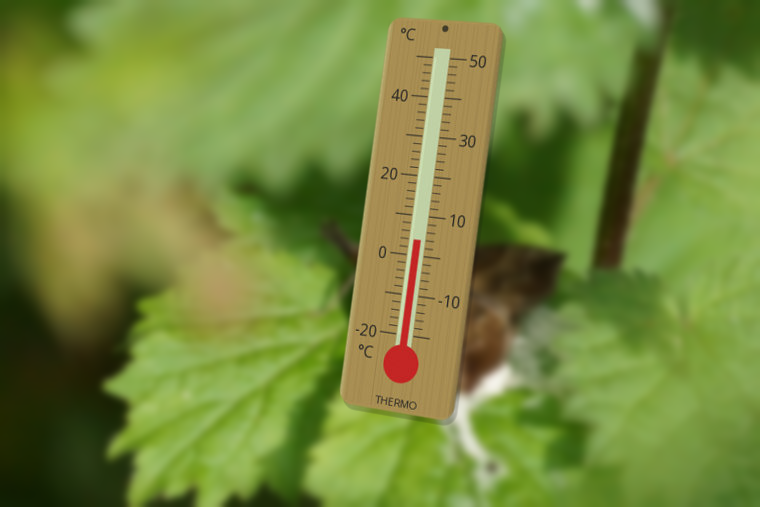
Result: 4 °C
